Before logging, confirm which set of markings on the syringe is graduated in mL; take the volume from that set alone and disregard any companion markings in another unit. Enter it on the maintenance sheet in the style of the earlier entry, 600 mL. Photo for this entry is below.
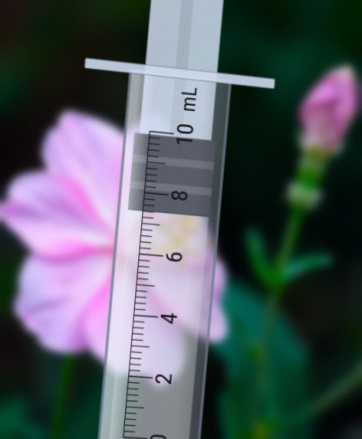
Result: 7.4 mL
